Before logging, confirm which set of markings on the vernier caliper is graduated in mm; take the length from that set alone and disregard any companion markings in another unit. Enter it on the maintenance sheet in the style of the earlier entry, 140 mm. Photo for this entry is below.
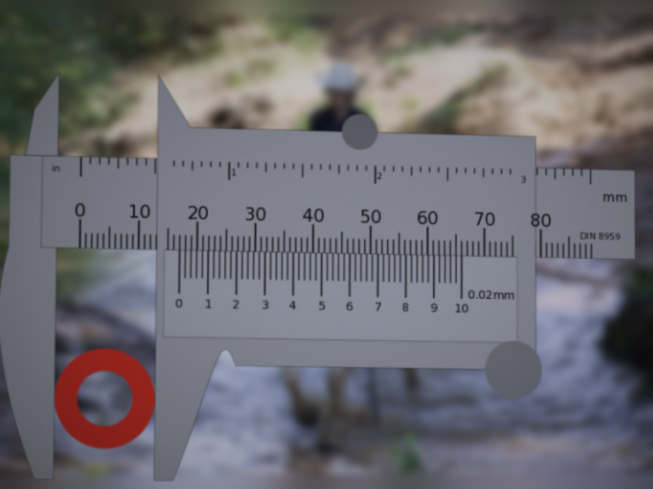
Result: 17.0 mm
